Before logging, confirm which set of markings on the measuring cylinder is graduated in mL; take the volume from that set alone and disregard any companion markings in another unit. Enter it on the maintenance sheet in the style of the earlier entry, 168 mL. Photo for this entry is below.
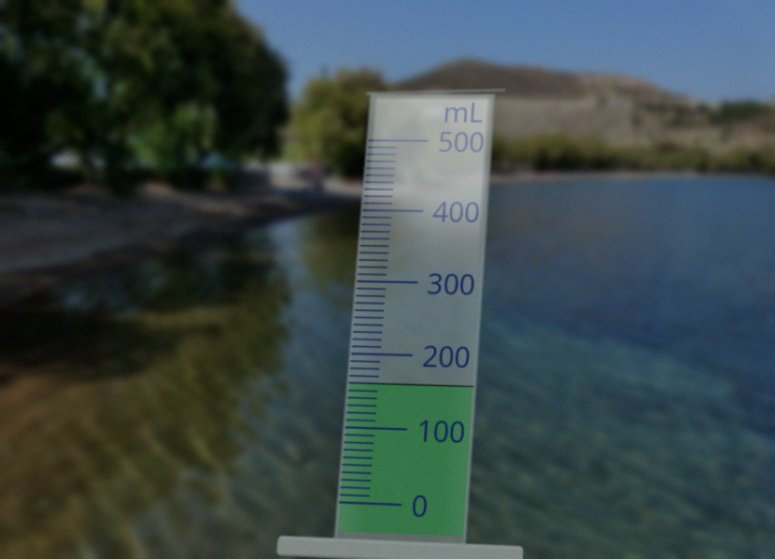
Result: 160 mL
